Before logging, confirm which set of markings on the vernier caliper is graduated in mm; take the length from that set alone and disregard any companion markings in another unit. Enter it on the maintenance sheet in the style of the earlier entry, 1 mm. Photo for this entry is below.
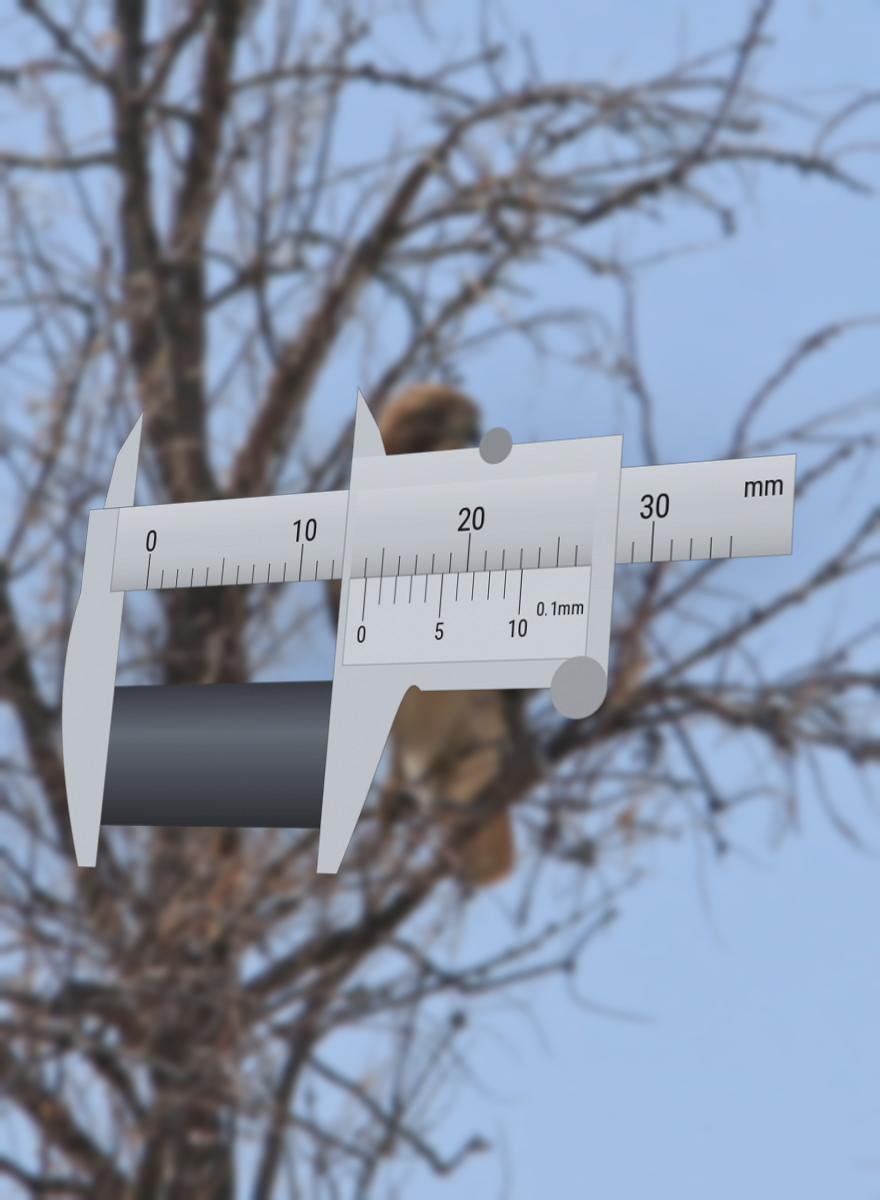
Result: 14.1 mm
